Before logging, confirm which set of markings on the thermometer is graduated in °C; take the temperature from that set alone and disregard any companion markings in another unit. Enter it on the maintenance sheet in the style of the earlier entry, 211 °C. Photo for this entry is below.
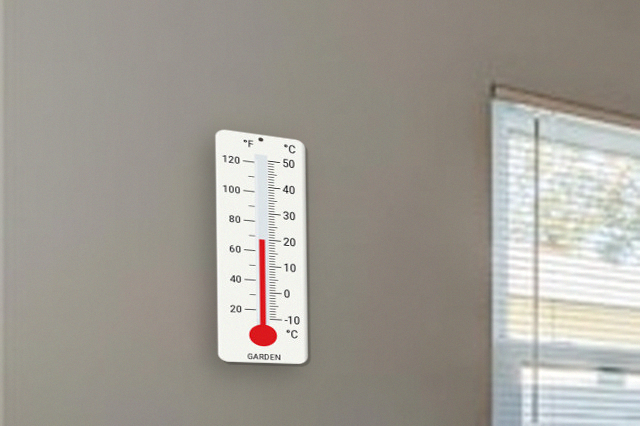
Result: 20 °C
